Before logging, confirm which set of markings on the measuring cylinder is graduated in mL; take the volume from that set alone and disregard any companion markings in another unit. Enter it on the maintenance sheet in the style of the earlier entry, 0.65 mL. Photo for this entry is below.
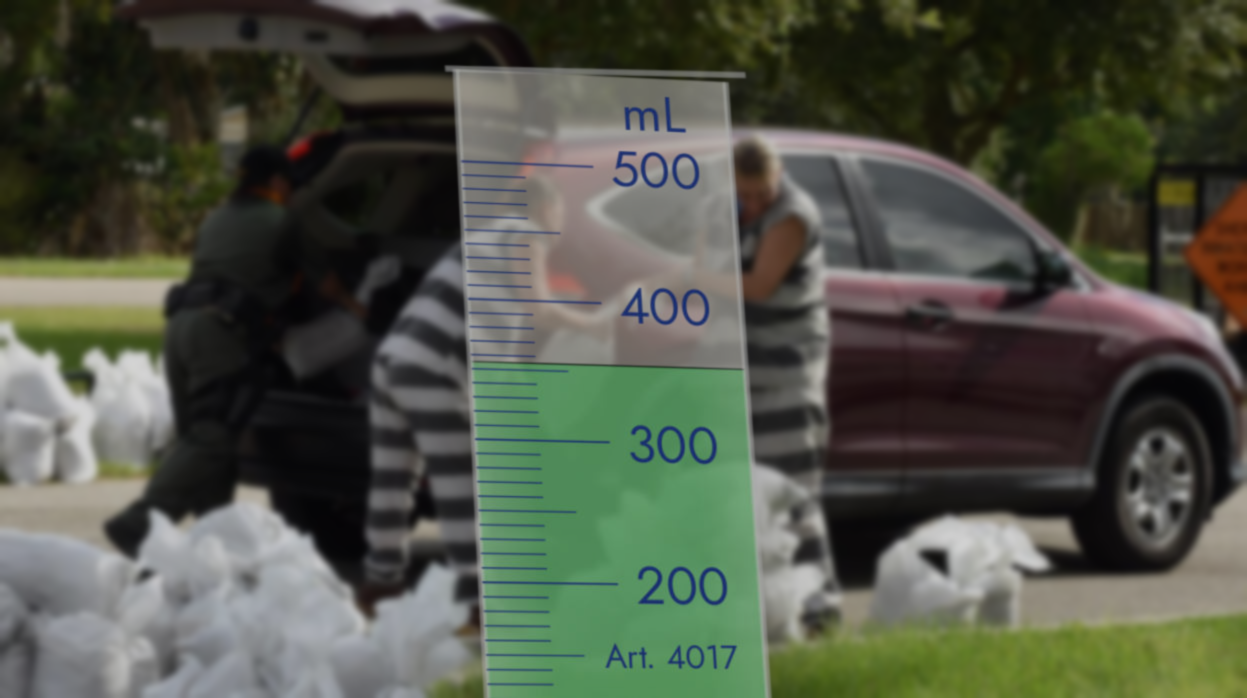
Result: 355 mL
